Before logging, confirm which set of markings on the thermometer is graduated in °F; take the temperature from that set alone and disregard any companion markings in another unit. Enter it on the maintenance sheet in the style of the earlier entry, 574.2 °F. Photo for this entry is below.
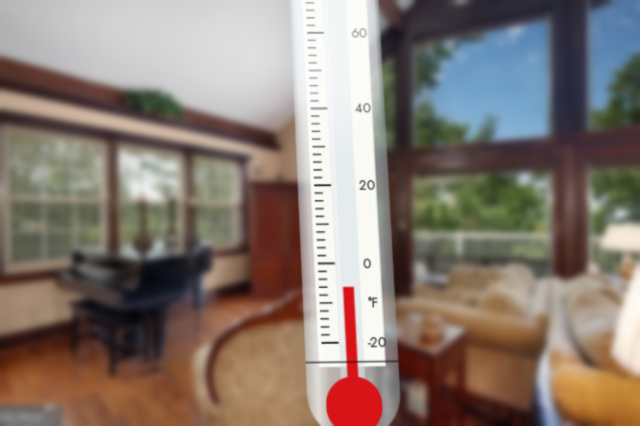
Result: -6 °F
